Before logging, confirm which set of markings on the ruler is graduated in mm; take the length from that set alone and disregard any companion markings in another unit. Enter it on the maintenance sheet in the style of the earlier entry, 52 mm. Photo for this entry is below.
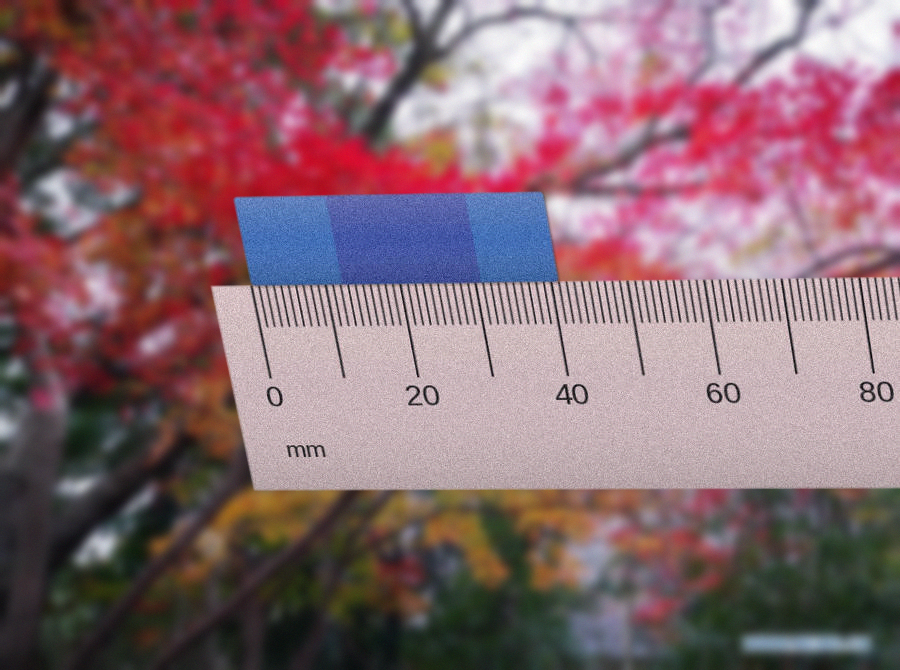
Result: 41 mm
